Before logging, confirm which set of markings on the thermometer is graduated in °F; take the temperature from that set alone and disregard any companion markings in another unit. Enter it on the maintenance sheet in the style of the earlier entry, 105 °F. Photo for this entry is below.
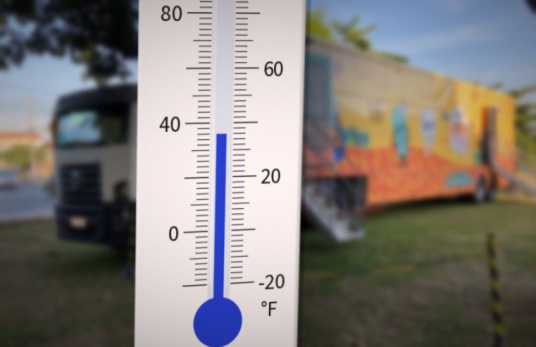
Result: 36 °F
